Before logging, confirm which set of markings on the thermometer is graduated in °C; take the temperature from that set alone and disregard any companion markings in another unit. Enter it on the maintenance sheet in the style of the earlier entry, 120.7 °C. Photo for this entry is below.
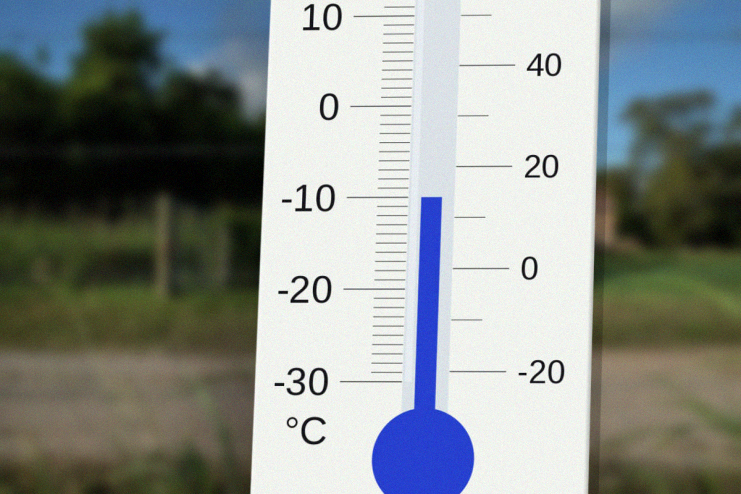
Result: -10 °C
